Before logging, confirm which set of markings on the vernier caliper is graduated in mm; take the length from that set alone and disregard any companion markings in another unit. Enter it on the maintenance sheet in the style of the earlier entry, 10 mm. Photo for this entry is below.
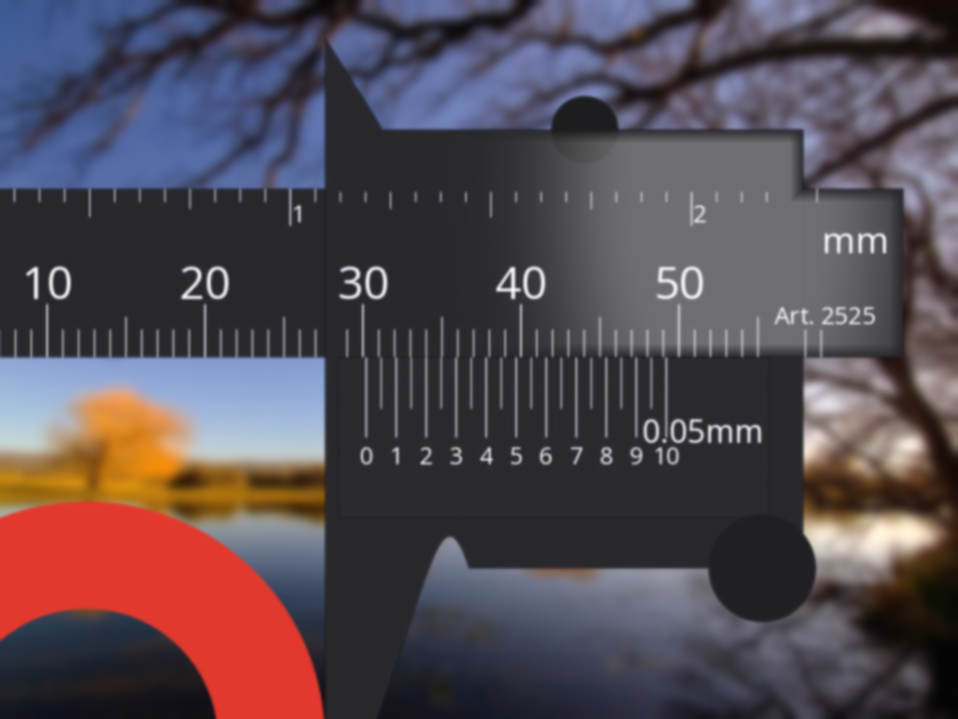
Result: 30.2 mm
